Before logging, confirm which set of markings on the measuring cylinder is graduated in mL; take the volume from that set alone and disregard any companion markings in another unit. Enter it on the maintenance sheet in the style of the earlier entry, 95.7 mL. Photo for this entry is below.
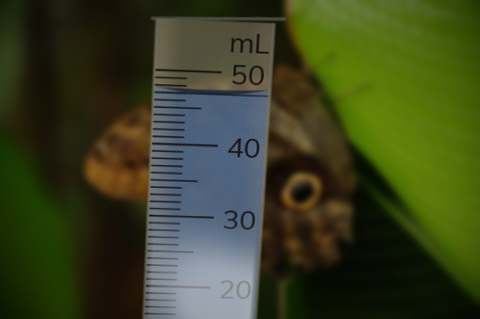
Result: 47 mL
